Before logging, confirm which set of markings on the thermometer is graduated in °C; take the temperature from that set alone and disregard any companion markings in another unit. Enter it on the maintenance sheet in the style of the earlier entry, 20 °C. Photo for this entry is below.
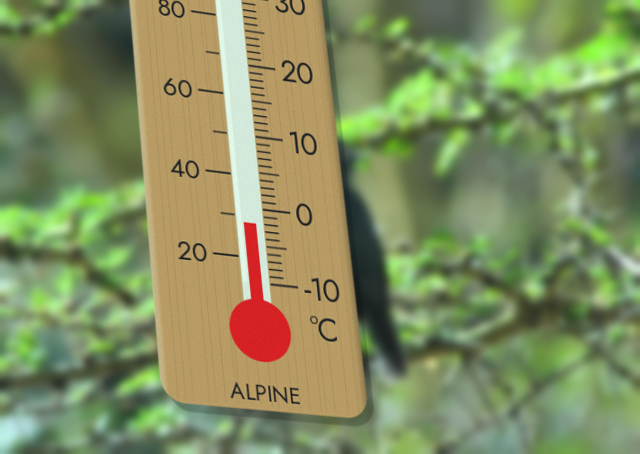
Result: -2 °C
